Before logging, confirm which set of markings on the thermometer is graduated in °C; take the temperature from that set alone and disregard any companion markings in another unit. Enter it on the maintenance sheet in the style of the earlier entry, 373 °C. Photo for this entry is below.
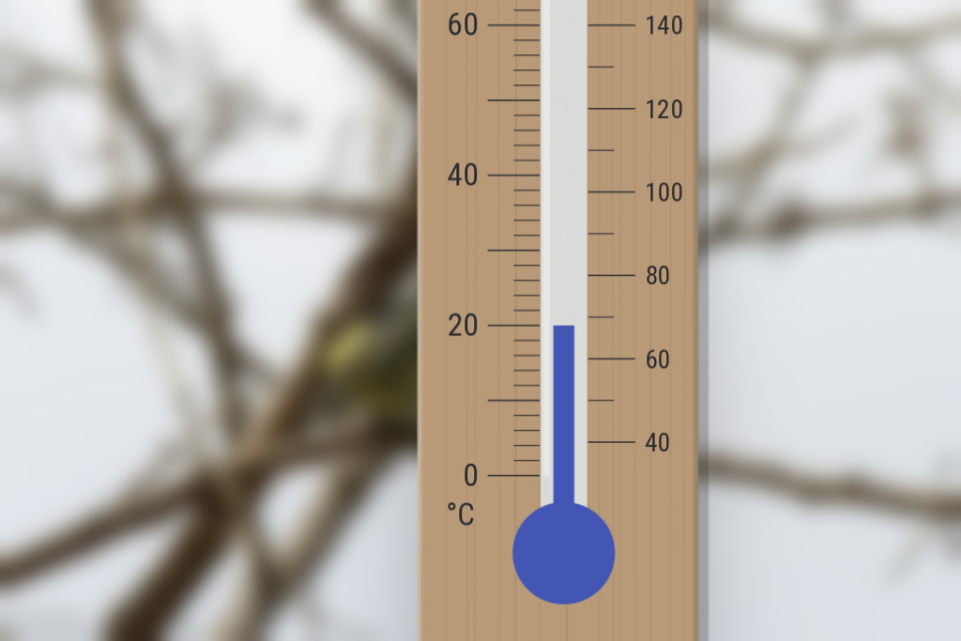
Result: 20 °C
